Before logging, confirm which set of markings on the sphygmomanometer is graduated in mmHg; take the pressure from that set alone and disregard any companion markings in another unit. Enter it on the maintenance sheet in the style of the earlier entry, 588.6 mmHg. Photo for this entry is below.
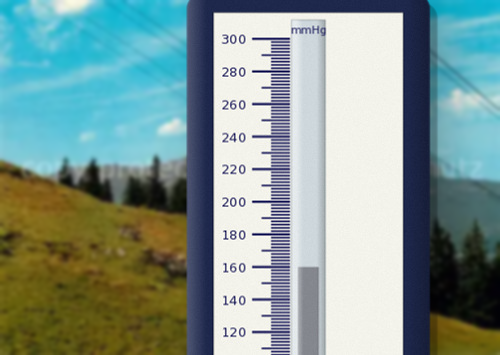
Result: 160 mmHg
